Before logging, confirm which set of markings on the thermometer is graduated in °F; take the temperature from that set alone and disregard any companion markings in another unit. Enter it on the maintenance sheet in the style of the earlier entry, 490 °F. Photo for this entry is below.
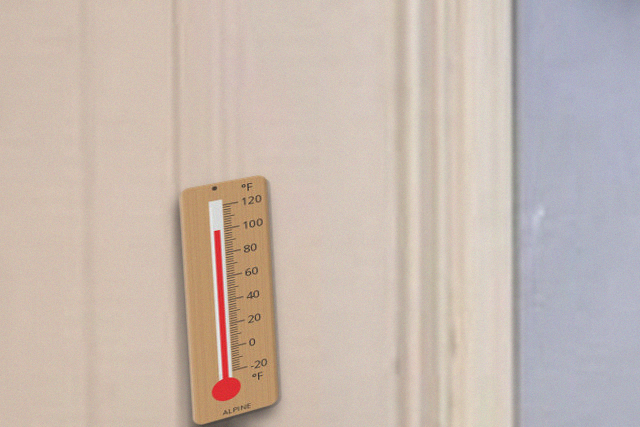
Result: 100 °F
